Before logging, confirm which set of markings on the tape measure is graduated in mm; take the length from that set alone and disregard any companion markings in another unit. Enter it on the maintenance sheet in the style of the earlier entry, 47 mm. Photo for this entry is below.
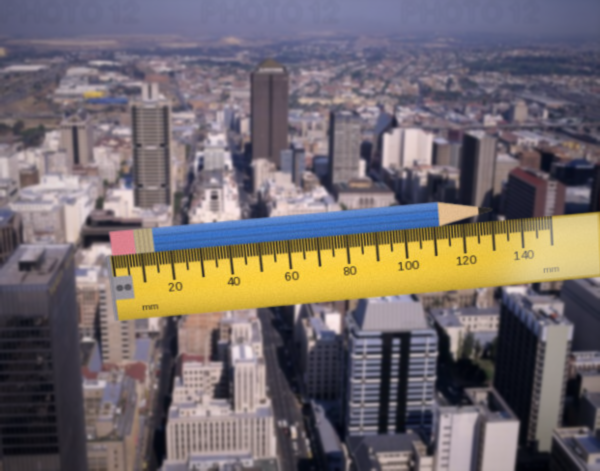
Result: 130 mm
